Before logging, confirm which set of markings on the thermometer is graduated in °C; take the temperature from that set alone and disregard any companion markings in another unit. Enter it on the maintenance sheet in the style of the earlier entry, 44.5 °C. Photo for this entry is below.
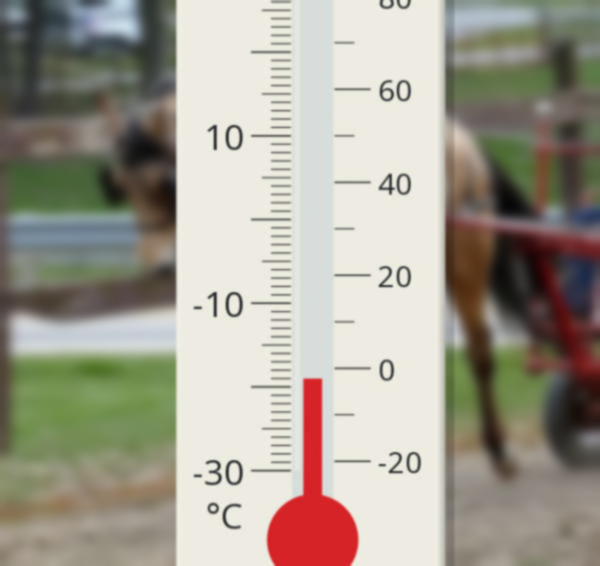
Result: -19 °C
